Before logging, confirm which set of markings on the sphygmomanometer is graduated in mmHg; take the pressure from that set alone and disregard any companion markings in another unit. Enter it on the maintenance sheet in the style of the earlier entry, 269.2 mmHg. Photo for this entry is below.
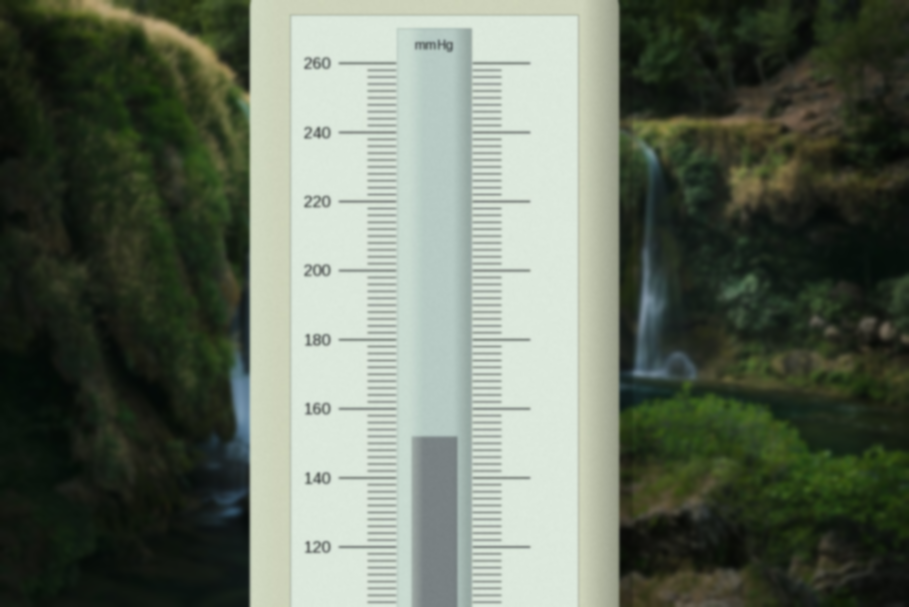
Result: 152 mmHg
